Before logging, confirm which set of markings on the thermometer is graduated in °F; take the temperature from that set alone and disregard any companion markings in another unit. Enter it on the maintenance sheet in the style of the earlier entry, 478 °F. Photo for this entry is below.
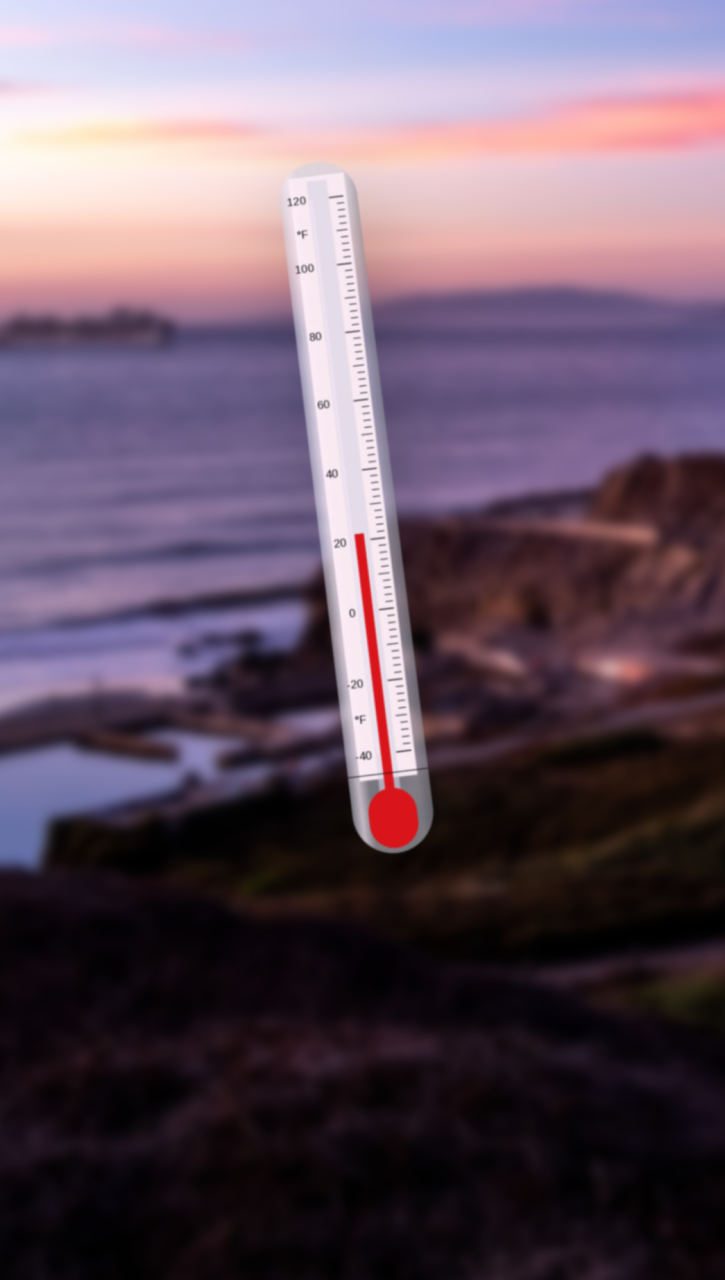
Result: 22 °F
